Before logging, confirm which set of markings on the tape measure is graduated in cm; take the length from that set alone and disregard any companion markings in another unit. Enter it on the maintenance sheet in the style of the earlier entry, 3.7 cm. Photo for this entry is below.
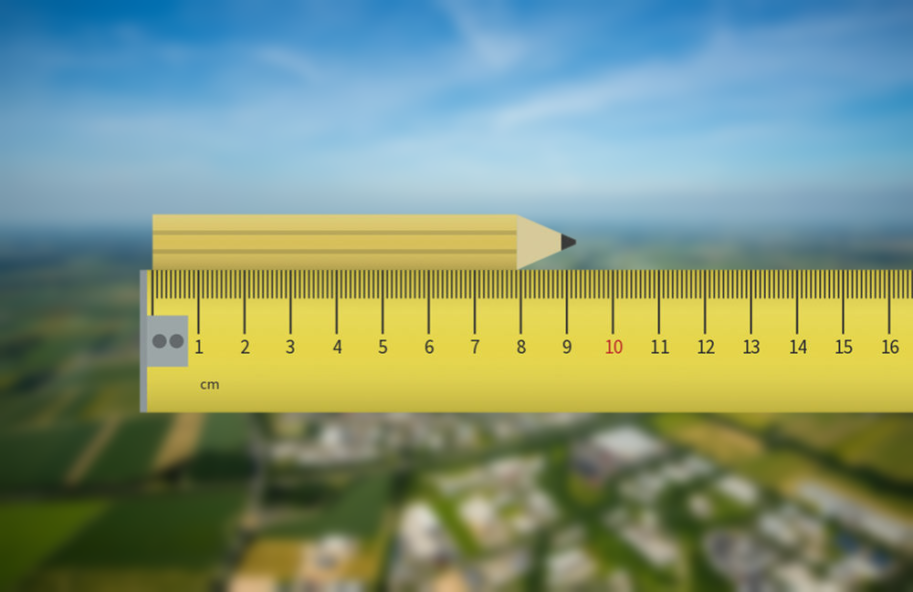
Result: 9.2 cm
